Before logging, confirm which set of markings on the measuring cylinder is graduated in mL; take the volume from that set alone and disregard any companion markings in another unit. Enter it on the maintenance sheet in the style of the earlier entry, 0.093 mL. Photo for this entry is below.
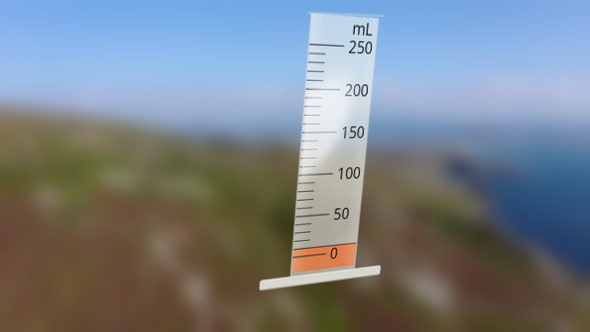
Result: 10 mL
